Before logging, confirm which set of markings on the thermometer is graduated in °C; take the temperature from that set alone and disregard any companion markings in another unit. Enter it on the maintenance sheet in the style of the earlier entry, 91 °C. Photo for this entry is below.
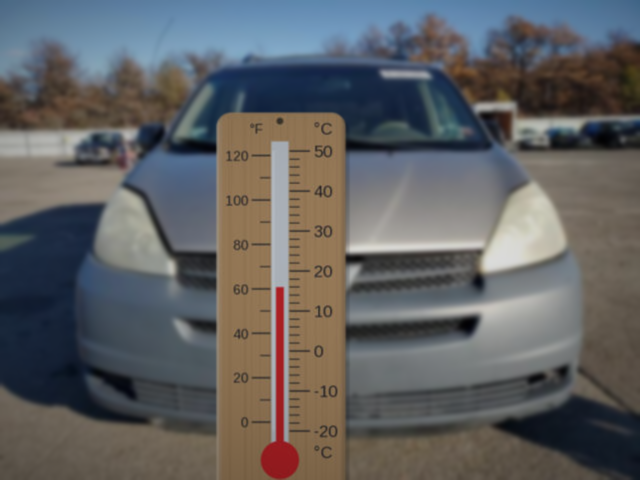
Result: 16 °C
